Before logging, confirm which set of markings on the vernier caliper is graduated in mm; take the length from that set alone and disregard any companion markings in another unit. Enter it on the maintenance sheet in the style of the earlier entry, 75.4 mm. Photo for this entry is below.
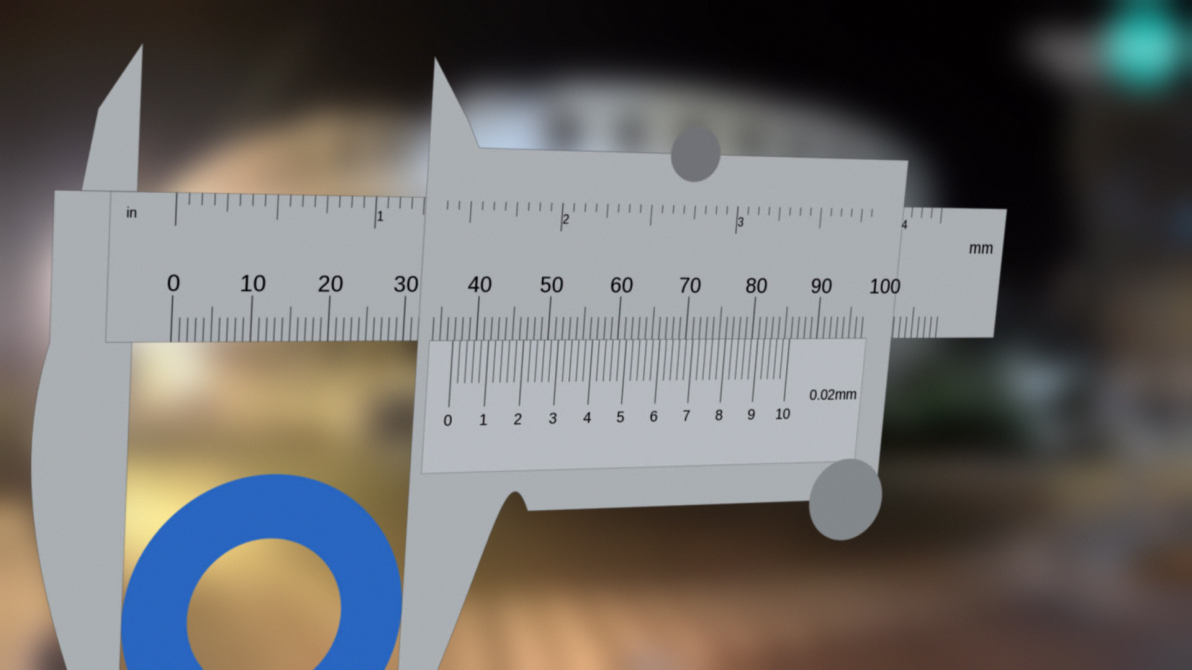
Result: 36.8 mm
